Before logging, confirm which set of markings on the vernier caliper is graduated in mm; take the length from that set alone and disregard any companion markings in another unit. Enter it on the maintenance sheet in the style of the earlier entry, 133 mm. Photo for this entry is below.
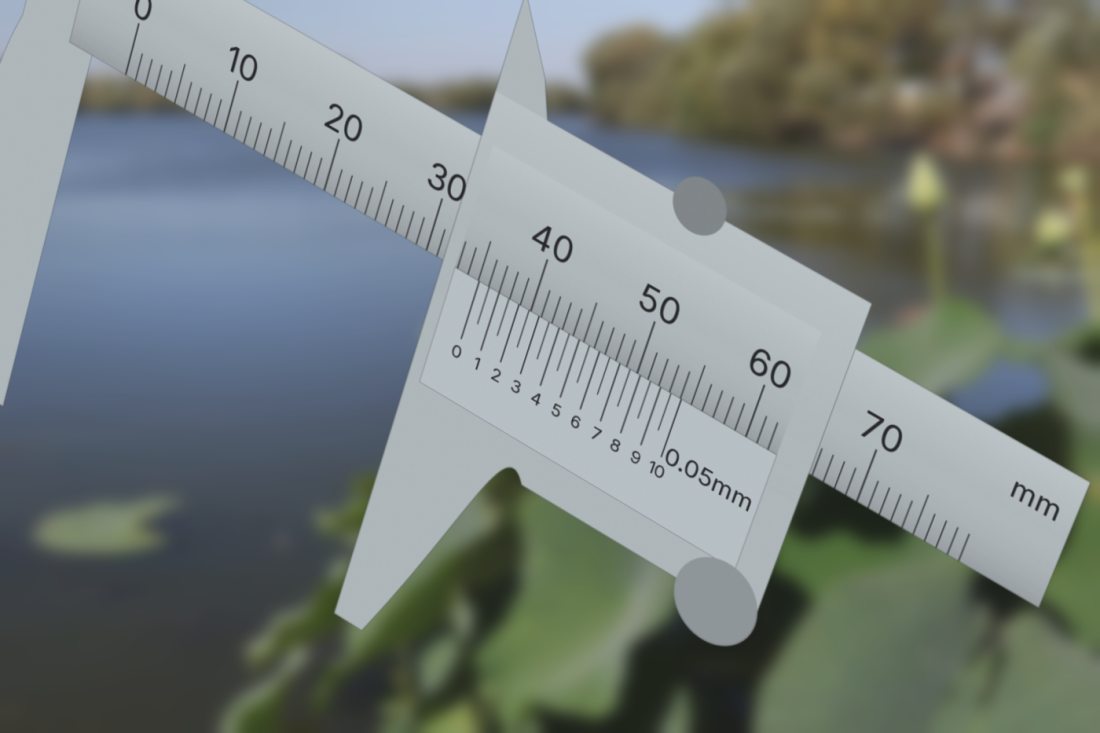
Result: 35.1 mm
